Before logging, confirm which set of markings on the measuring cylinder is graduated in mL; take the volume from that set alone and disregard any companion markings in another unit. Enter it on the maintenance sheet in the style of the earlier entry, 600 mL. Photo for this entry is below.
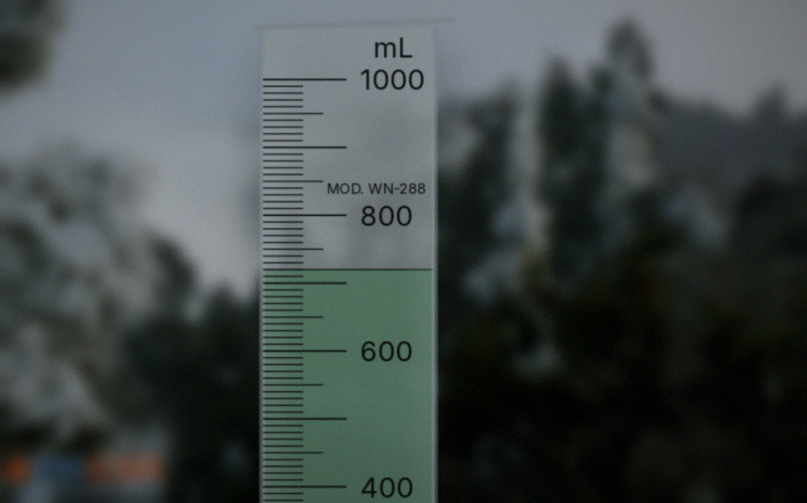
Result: 720 mL
